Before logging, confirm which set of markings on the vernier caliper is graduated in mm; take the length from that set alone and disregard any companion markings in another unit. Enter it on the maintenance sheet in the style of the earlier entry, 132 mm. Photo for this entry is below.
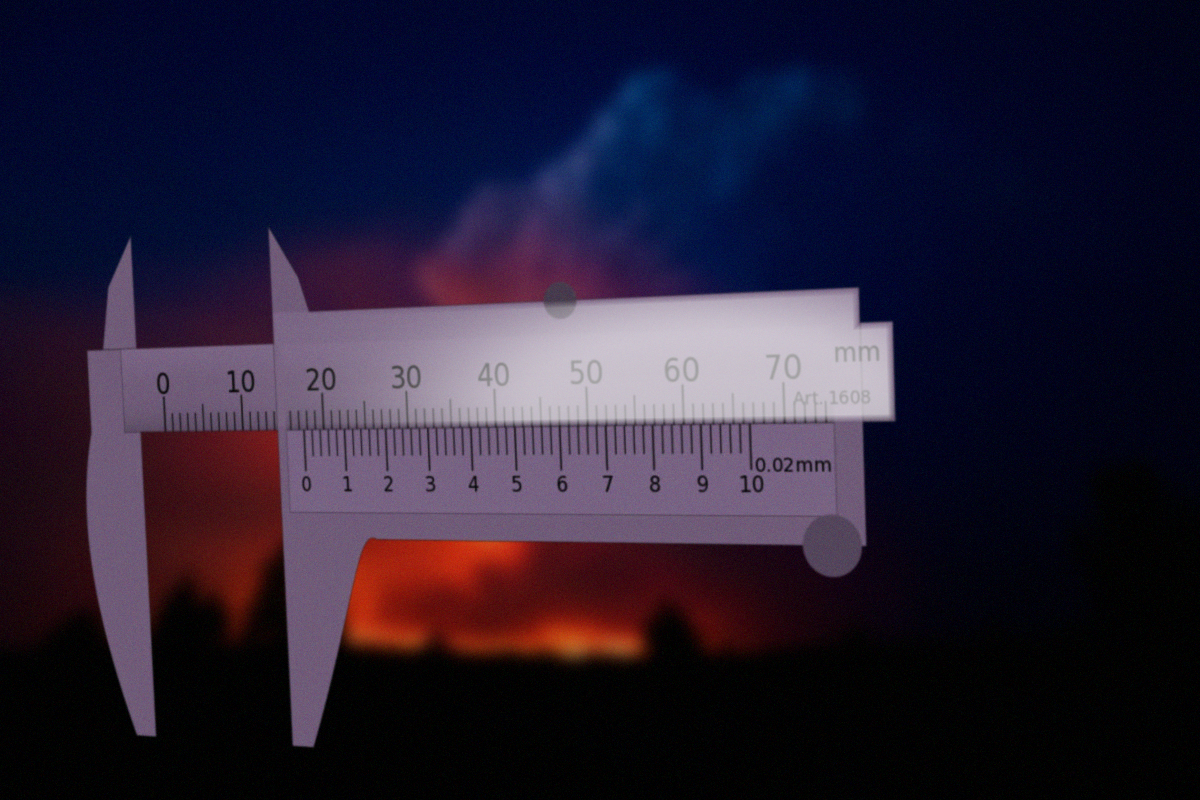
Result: 17.6 mm
